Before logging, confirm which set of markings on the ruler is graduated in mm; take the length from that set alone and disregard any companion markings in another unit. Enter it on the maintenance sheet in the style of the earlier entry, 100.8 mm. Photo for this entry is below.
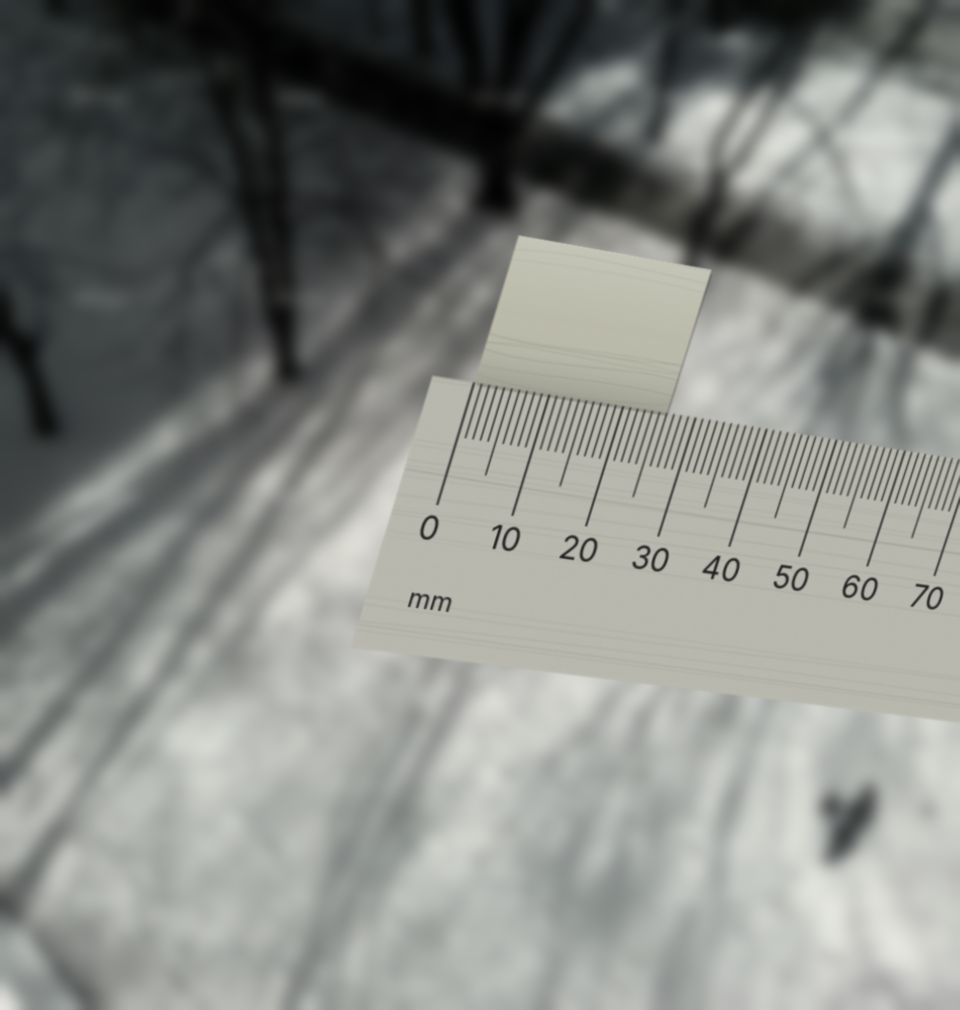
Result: 26 mm
